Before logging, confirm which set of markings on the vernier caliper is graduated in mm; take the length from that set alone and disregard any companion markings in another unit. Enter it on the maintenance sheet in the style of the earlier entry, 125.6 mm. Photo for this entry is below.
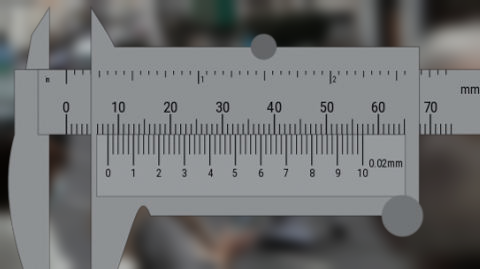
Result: 8.0 mm
